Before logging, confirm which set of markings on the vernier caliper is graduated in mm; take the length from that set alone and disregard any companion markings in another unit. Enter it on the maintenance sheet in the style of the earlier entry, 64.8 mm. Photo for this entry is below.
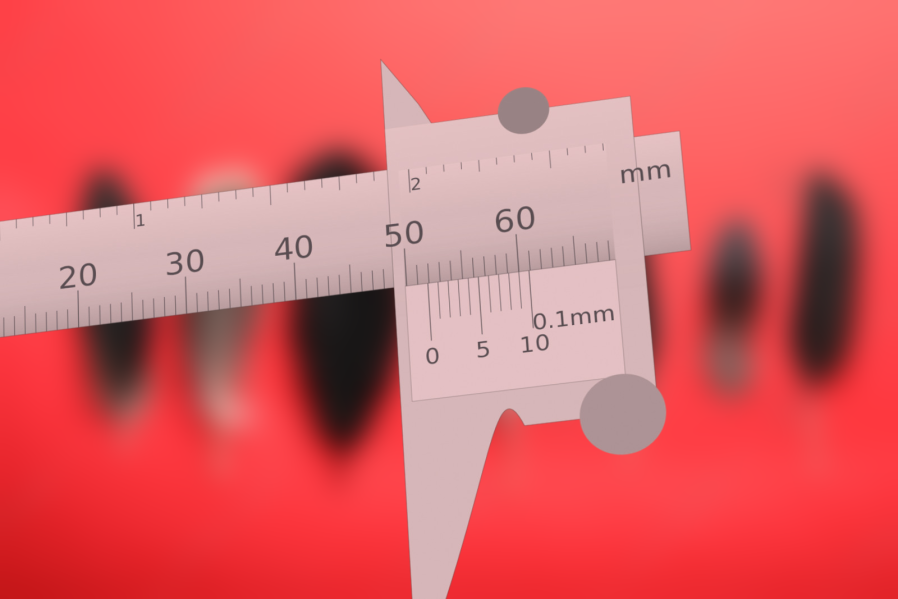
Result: 51.9 mm
